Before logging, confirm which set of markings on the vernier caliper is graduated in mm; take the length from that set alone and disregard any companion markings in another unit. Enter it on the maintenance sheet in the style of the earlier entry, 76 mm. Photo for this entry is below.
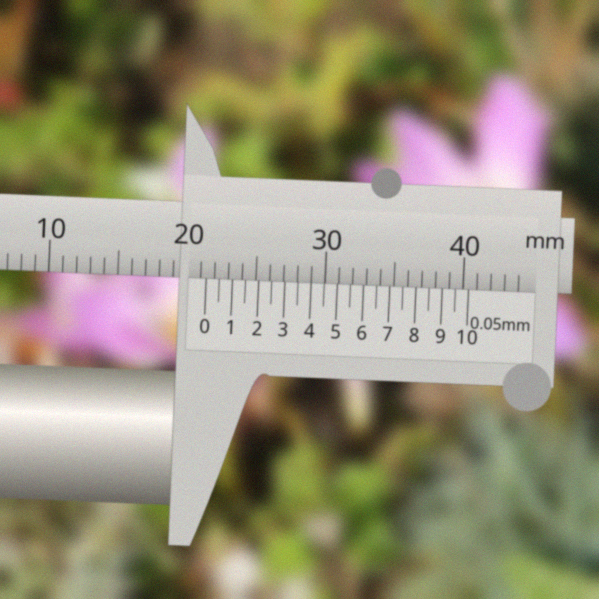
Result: 21.4 mm
